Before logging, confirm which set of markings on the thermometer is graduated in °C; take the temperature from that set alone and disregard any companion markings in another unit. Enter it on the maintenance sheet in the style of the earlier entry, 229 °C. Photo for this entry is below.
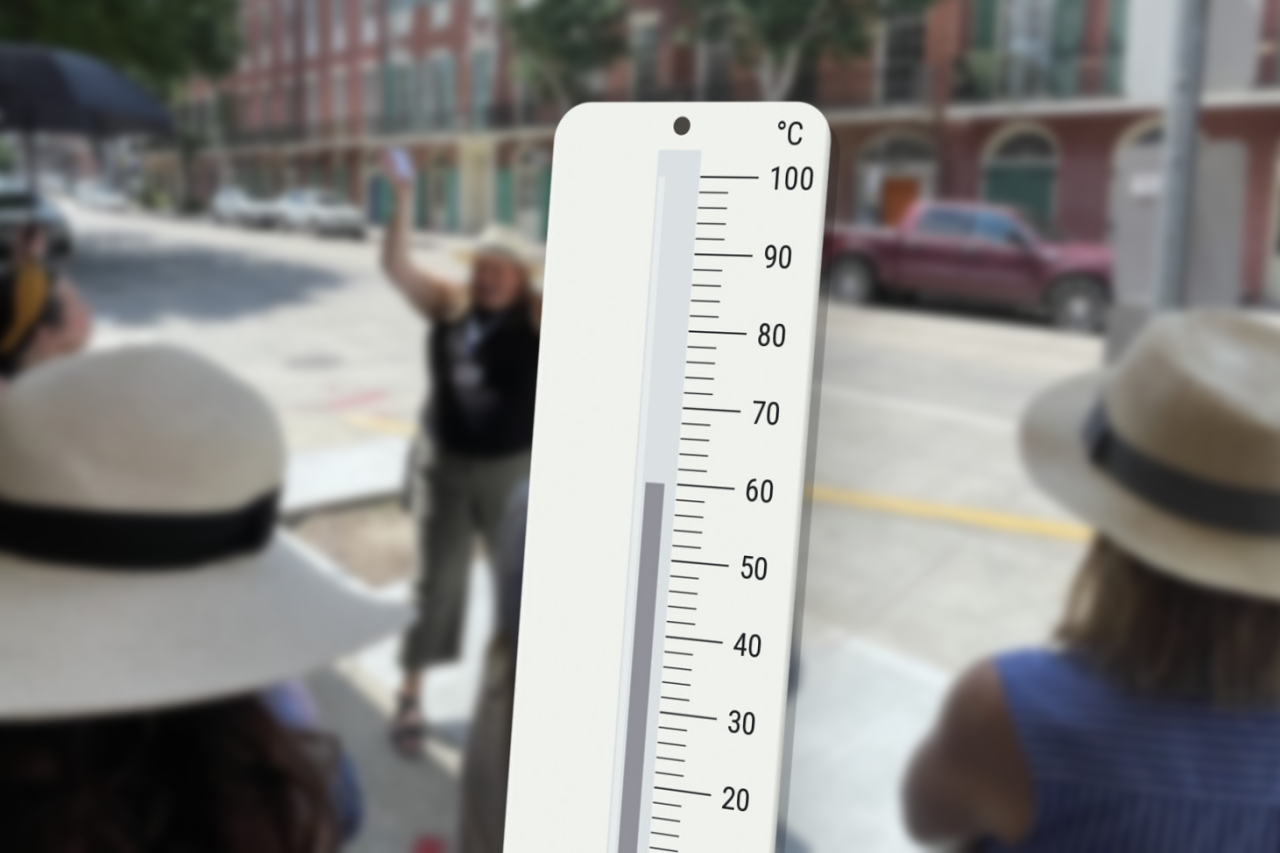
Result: 60 °C
